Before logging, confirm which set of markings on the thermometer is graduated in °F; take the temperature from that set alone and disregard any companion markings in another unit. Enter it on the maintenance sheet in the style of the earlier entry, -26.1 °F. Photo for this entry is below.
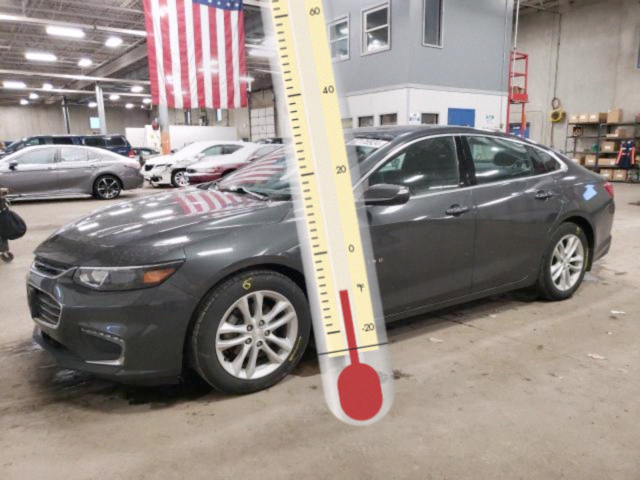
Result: -10 °F
